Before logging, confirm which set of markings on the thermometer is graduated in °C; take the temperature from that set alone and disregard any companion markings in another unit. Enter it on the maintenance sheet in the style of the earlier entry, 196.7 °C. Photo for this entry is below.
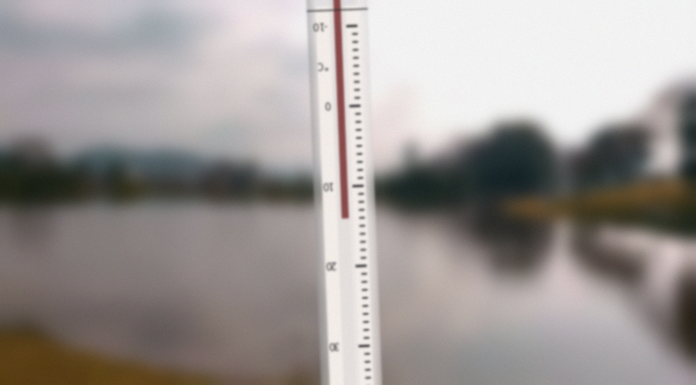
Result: 14 °C
